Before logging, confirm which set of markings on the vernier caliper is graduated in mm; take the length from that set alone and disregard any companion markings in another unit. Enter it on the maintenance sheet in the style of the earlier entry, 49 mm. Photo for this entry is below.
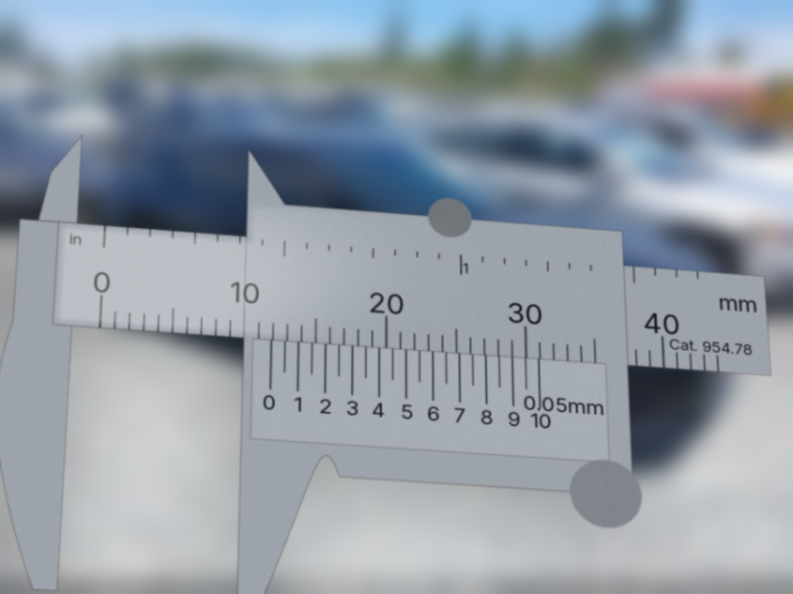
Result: 11.9 mm
